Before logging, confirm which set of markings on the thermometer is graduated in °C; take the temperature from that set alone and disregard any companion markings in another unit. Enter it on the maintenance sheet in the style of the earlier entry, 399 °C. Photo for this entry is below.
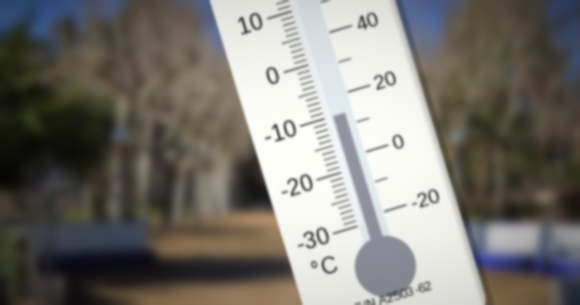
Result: -10 °C
